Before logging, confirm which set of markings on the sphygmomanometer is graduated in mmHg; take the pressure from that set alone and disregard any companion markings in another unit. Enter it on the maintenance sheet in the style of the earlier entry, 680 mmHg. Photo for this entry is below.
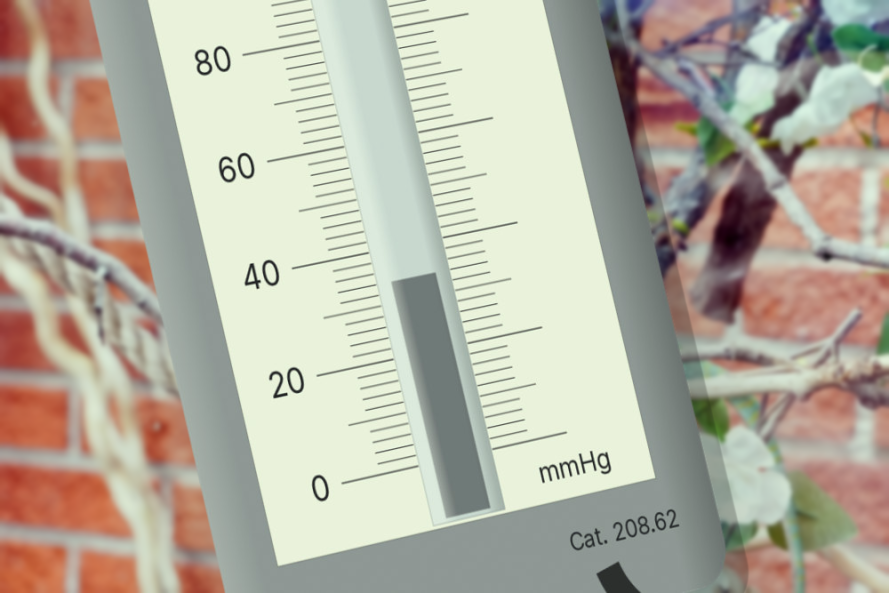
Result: 34 mmHg
